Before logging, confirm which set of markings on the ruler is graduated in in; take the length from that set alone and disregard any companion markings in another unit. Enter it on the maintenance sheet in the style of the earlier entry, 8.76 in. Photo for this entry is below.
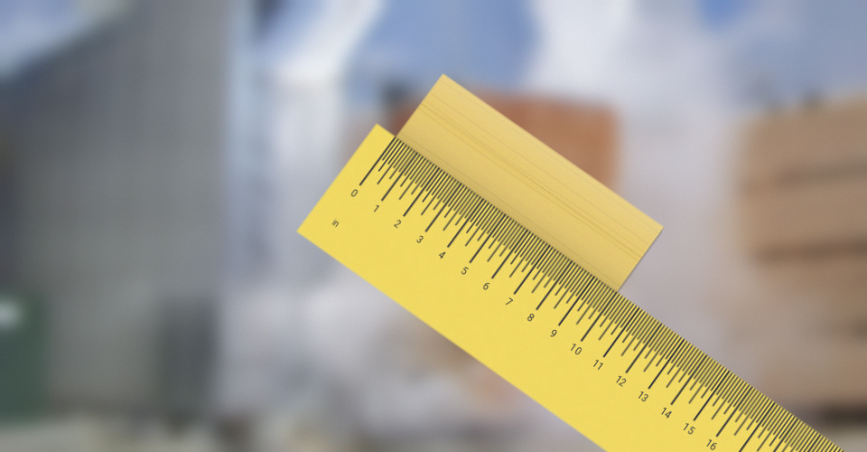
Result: 10 in
